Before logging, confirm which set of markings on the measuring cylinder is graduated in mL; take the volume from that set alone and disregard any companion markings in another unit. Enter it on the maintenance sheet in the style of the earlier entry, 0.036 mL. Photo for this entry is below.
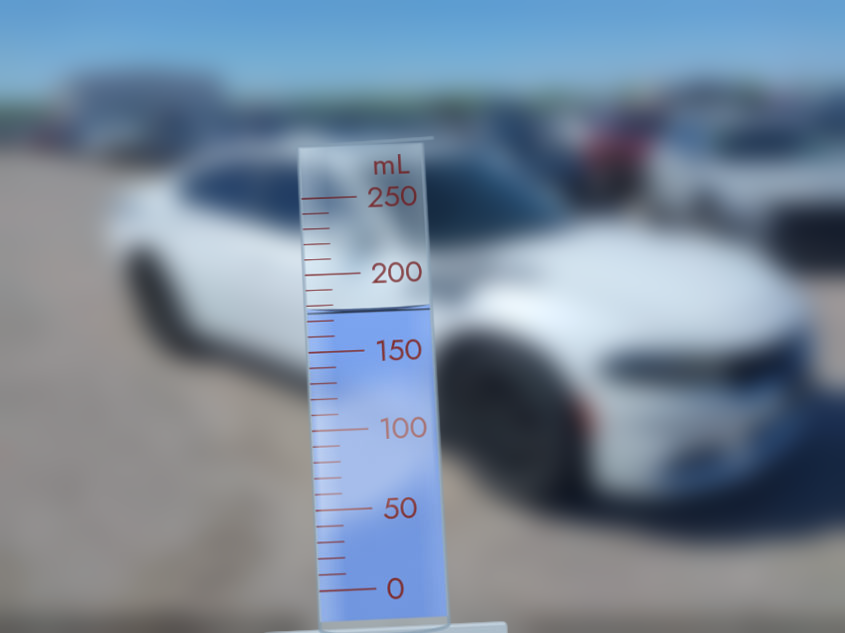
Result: 175 mL
